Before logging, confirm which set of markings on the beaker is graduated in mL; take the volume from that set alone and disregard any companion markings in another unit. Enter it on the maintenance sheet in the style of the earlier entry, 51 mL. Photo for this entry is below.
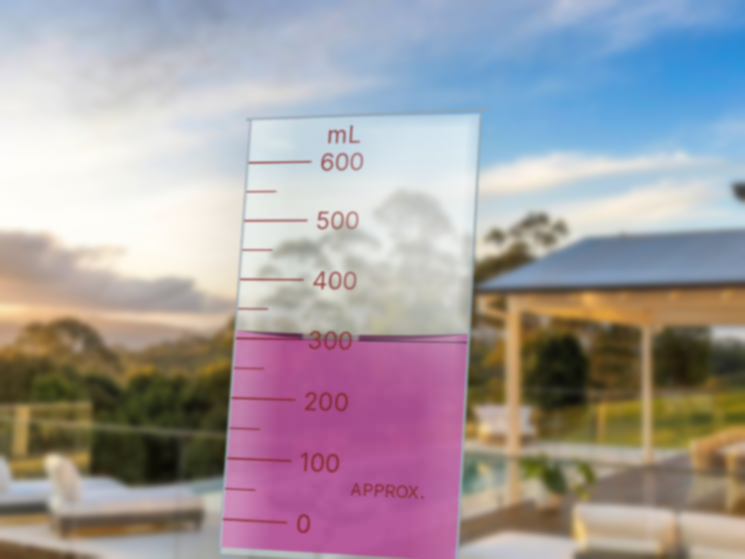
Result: 300 mL
